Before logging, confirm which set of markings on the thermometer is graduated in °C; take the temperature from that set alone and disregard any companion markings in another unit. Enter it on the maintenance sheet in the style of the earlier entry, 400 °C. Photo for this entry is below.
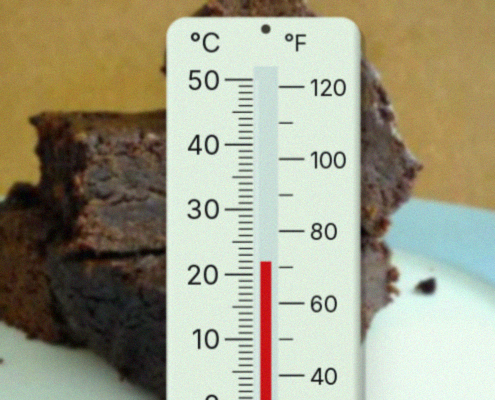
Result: 22 °C
